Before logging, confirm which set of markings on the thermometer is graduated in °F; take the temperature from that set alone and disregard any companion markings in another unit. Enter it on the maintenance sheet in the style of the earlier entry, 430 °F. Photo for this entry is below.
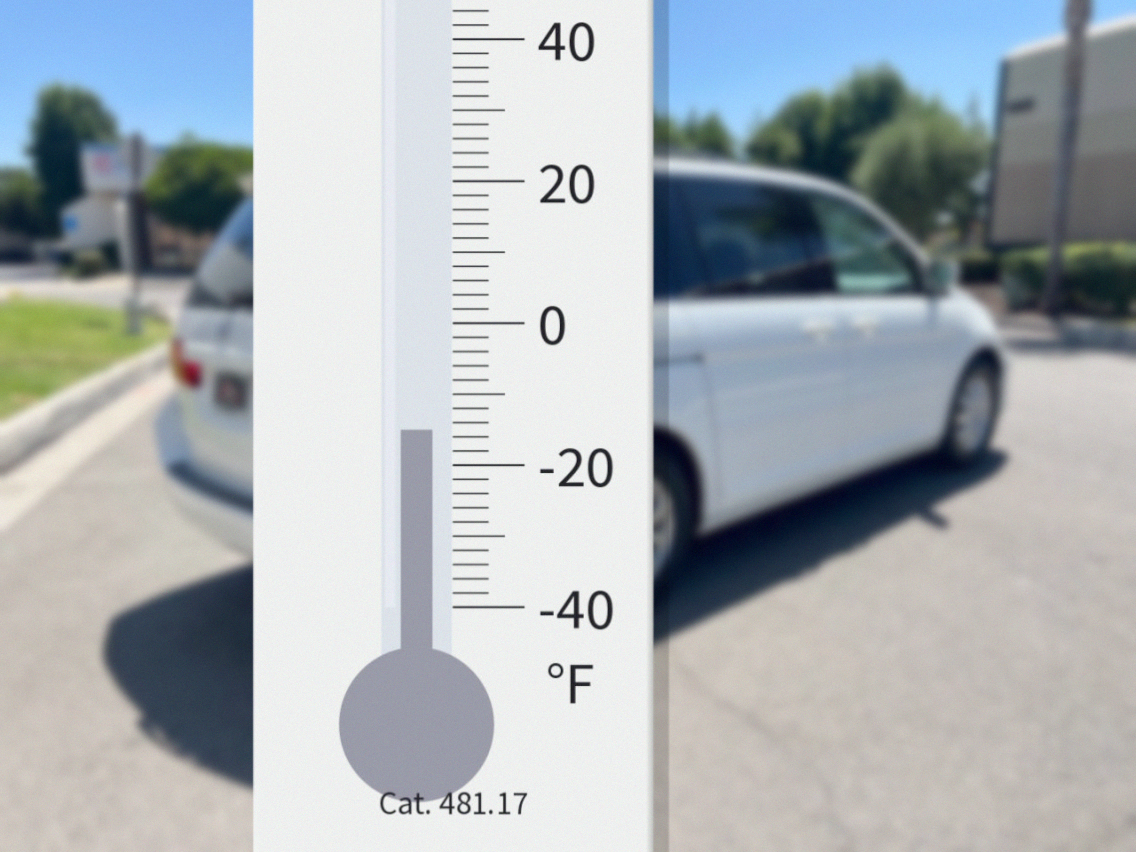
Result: -15 °F
